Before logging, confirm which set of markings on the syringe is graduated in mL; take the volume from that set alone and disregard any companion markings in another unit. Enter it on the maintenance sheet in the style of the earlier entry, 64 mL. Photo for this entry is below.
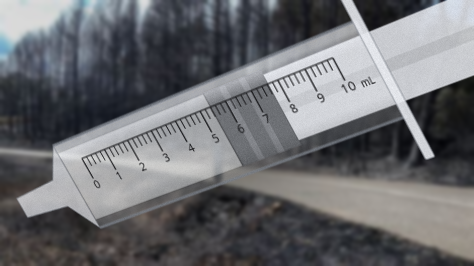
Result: 5.4 mL
